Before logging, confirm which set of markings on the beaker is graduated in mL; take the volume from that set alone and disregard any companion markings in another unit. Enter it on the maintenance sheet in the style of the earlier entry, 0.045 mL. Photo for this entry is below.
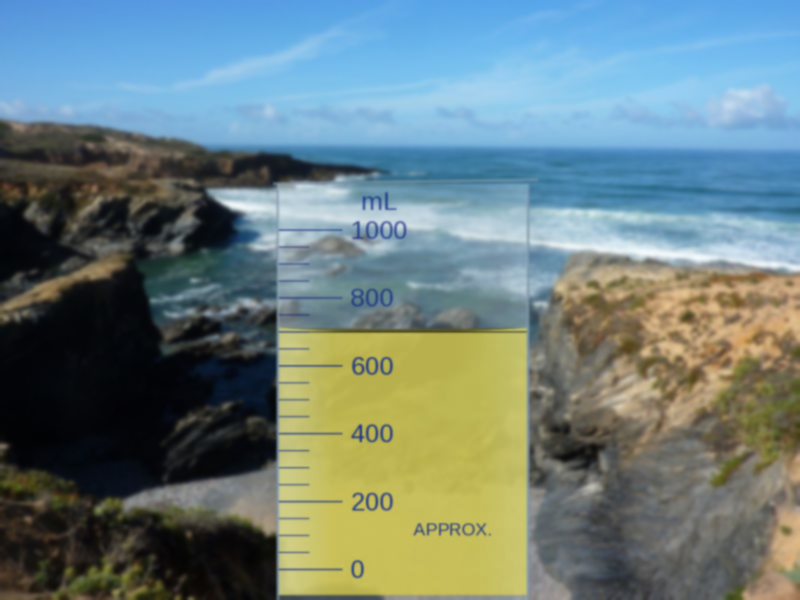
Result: 700 mL
